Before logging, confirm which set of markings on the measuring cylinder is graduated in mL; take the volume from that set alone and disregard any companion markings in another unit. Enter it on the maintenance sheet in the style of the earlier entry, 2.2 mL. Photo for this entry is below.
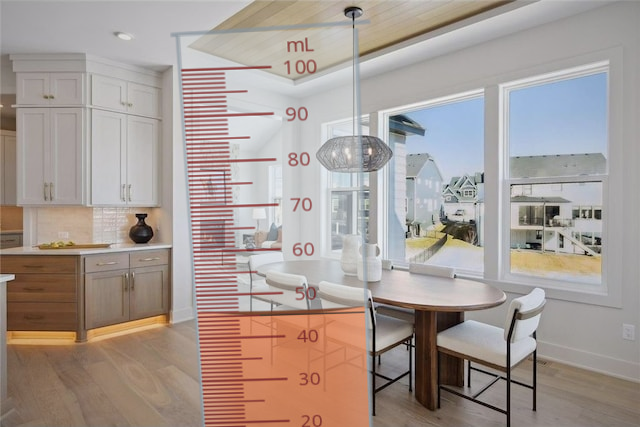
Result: 45 mL
